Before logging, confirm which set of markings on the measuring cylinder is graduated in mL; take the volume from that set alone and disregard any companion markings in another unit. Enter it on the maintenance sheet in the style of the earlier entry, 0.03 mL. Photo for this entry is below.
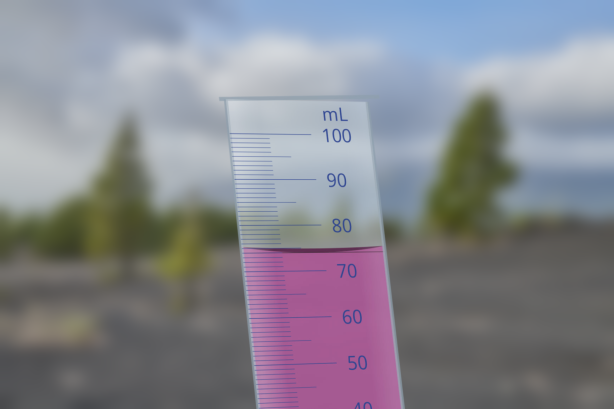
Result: 74 mL
